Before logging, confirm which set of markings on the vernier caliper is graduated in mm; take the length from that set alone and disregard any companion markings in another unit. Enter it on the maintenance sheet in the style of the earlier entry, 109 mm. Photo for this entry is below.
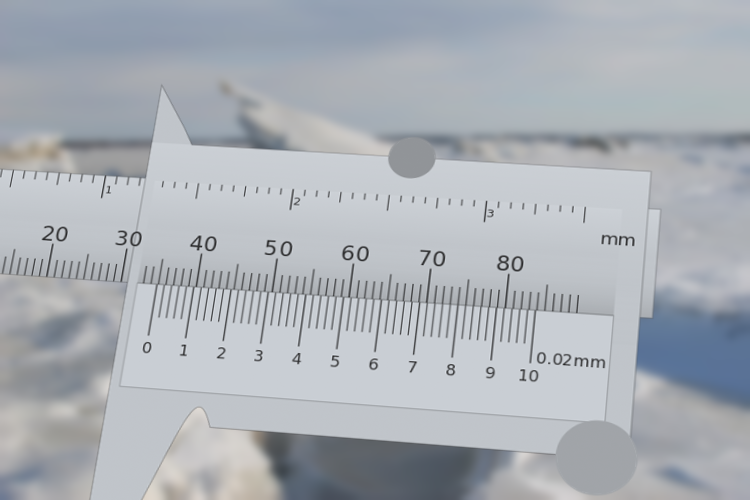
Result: 34.8 mm
